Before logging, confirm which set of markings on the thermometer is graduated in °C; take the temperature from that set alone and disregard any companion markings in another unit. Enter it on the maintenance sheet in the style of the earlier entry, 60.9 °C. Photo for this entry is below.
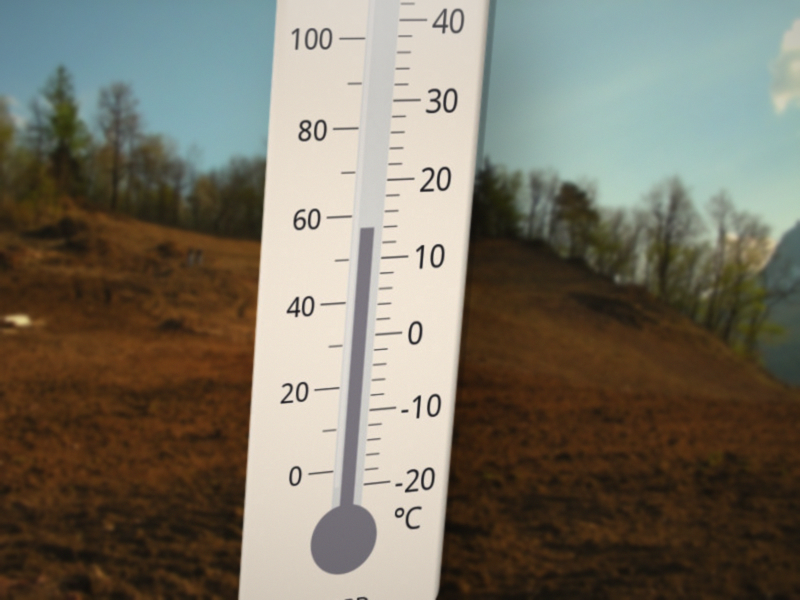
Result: 14 °C
